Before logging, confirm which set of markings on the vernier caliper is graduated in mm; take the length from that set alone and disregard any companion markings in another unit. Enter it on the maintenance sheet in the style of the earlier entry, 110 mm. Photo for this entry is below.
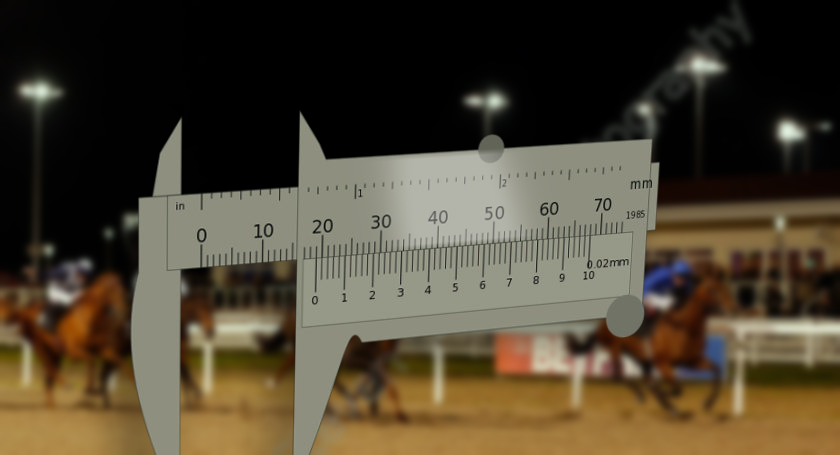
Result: 19.0 mm
